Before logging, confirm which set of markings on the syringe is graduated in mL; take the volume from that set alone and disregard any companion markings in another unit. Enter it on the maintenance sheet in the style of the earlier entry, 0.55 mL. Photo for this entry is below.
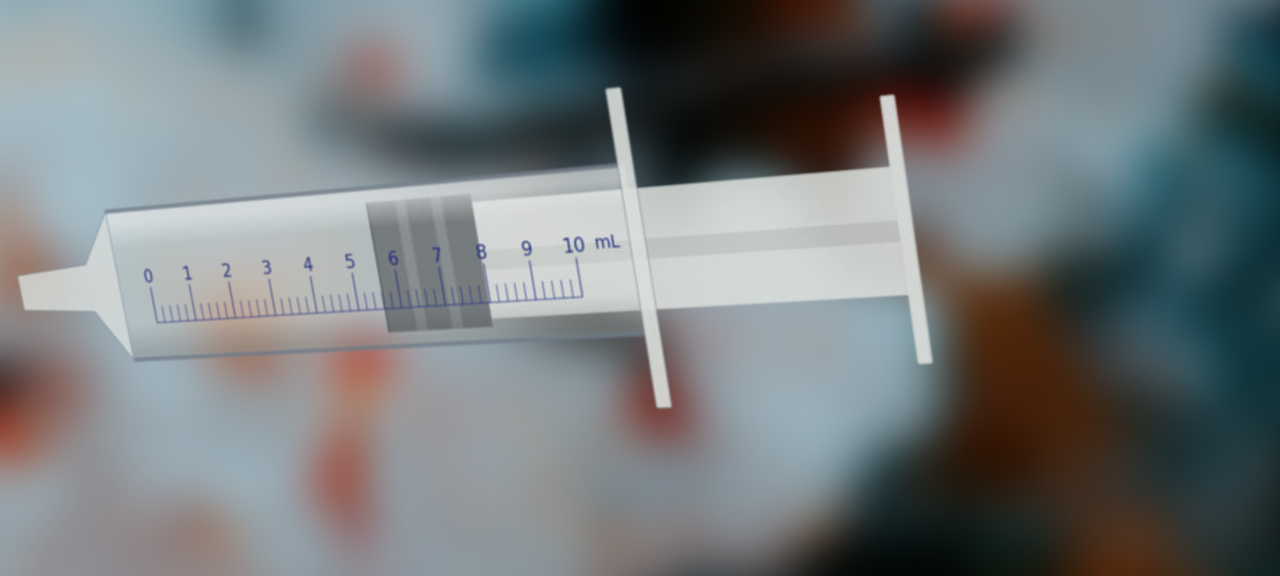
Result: 5.6 mL
